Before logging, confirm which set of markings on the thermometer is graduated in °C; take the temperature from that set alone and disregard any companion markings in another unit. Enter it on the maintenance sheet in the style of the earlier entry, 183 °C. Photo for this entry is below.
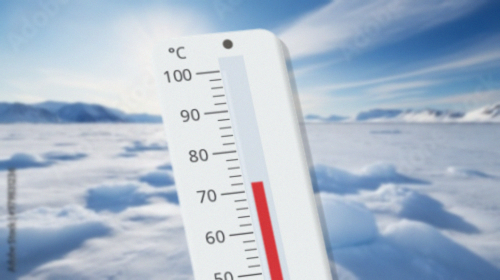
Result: 72 °C
